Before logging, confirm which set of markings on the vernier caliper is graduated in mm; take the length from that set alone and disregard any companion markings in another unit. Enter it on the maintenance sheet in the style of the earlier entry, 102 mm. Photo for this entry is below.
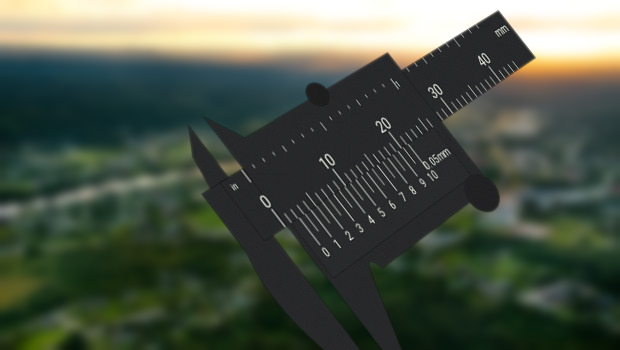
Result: 2.2 mm
